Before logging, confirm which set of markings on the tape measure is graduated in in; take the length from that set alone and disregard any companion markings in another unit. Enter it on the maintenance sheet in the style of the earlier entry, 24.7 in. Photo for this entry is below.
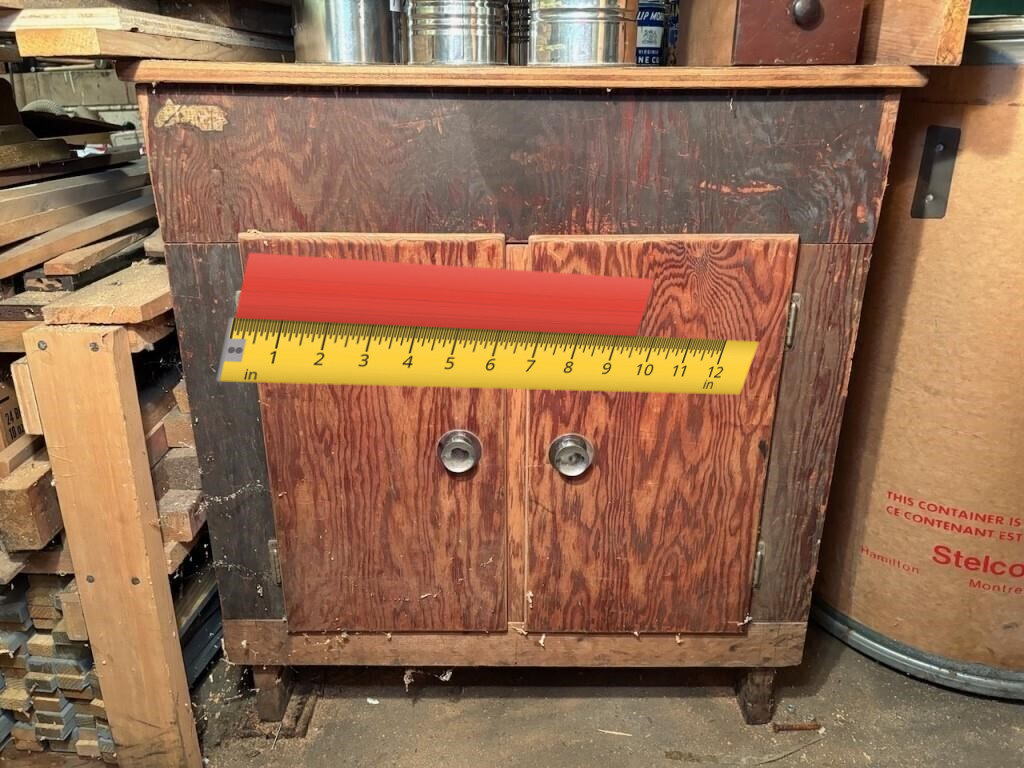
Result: 9.5 in
